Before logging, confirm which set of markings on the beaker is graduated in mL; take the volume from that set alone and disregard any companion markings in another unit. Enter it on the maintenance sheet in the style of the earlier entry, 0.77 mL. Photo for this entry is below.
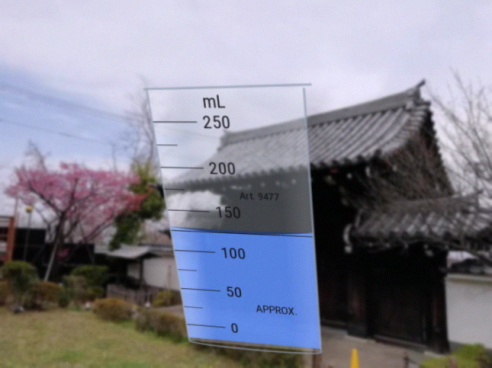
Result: 125 mL
